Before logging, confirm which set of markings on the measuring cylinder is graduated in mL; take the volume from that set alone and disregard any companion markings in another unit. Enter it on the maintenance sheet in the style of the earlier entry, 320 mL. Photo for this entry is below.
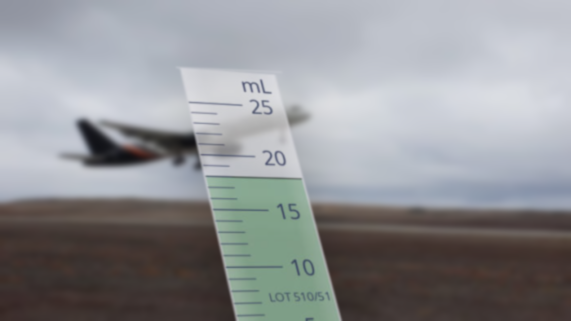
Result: 18 mL
